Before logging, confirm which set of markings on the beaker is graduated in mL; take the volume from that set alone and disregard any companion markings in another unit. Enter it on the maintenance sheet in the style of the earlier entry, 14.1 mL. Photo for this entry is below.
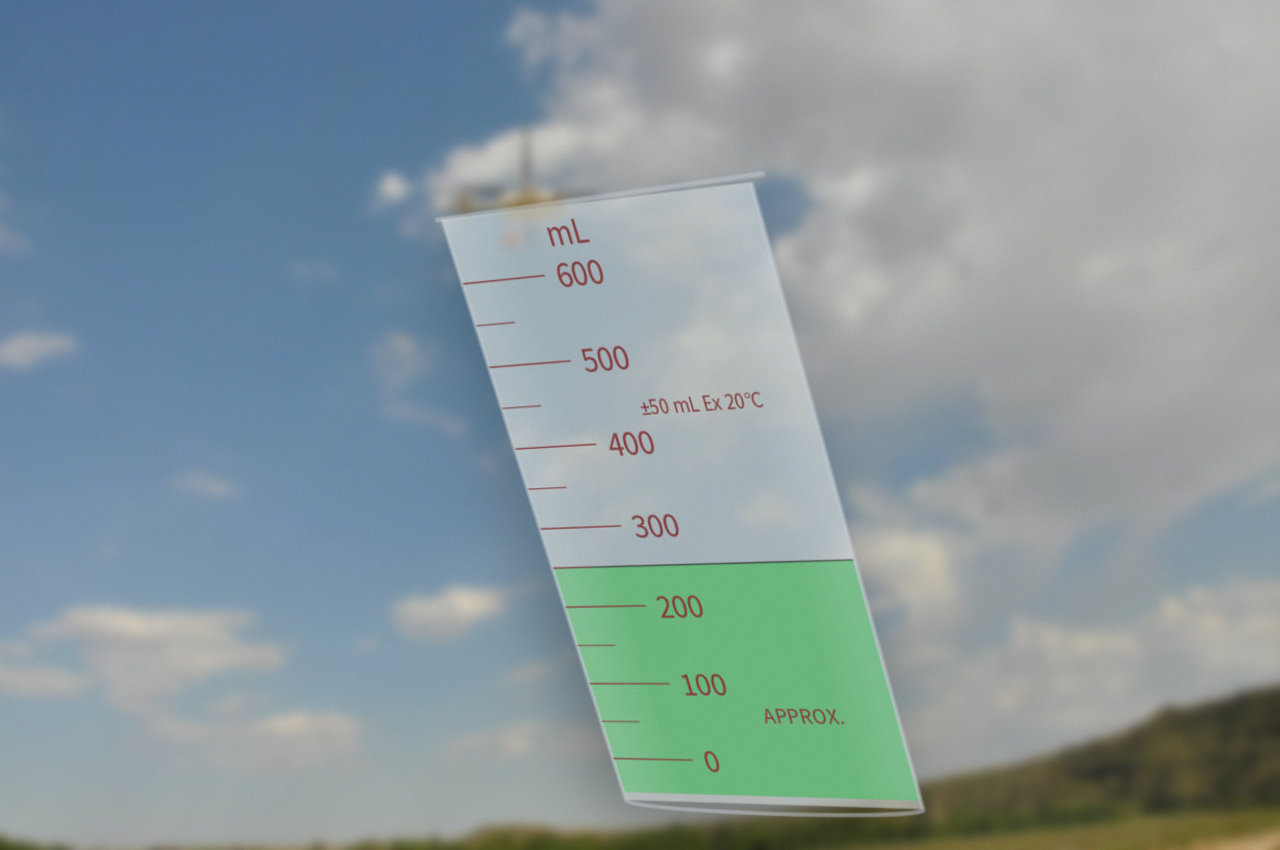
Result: 250 mL
